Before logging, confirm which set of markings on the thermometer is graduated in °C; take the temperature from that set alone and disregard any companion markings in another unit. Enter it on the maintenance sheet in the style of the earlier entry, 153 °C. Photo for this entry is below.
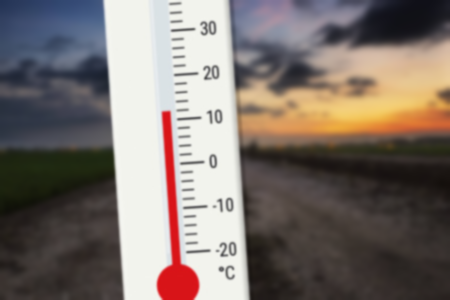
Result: 12 °C
